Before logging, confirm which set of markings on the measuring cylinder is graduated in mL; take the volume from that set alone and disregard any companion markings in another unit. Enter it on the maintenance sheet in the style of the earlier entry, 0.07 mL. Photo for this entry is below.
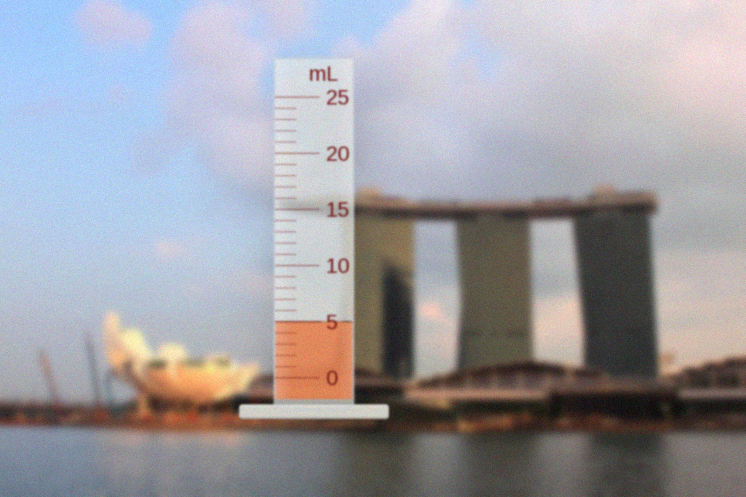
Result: 5 mL
